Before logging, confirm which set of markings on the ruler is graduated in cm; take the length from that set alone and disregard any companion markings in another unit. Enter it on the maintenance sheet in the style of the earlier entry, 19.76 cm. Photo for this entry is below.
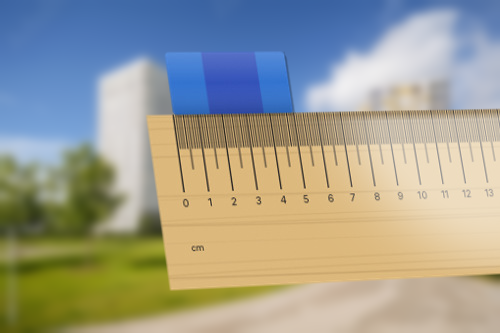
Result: 5 cm
